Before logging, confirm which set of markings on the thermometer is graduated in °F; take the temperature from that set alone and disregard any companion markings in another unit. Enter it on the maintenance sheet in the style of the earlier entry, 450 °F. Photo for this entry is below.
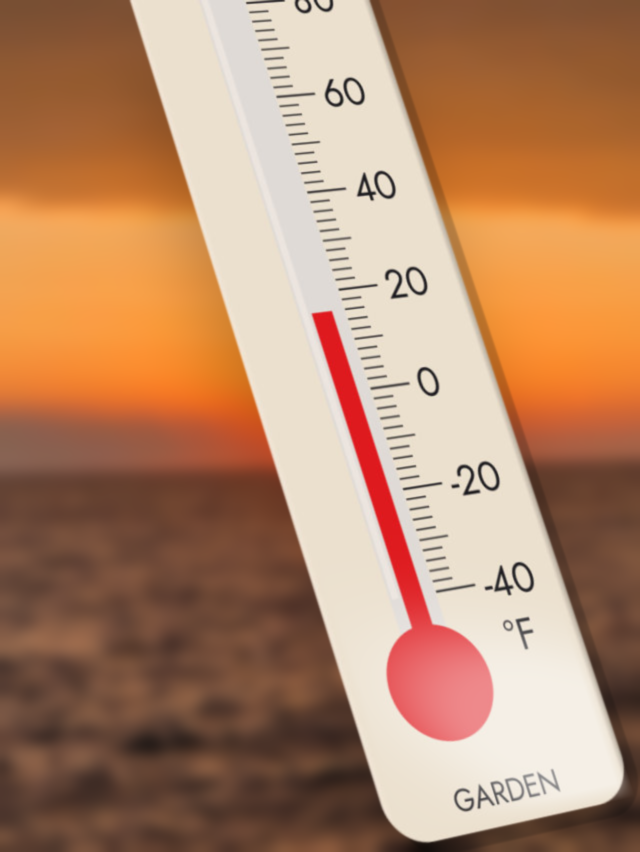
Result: 16 °F
